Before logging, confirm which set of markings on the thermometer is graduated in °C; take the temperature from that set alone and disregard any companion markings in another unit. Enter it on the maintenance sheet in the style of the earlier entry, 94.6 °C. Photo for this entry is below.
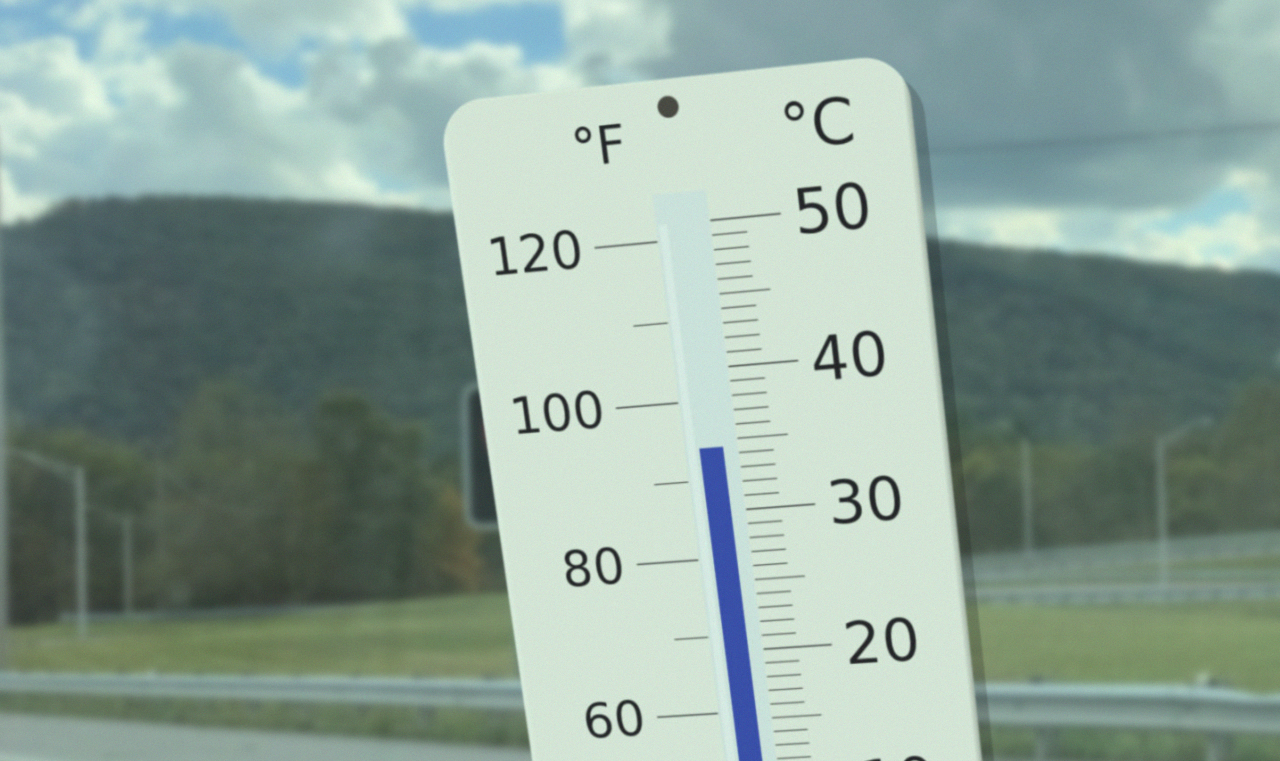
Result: 34.5 °C
